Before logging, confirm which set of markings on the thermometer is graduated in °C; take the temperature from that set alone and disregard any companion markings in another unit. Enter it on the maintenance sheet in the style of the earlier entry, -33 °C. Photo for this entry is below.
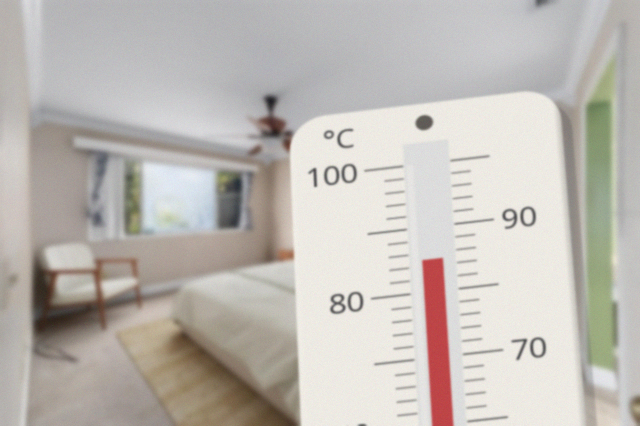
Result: 85 °C
